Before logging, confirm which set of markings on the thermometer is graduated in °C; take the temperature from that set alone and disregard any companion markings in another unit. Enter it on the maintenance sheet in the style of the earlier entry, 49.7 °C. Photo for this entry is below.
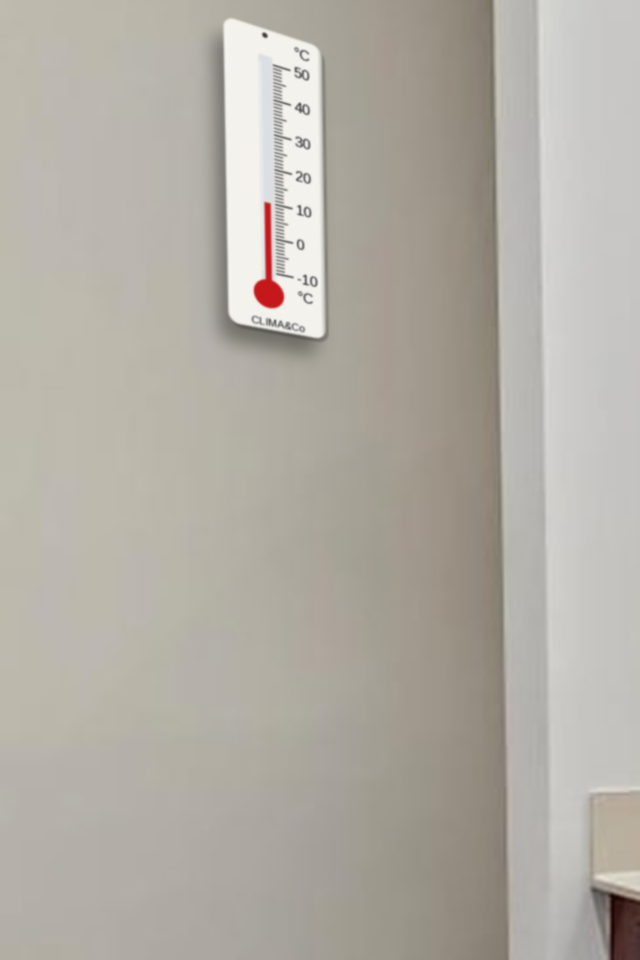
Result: 10 °C
